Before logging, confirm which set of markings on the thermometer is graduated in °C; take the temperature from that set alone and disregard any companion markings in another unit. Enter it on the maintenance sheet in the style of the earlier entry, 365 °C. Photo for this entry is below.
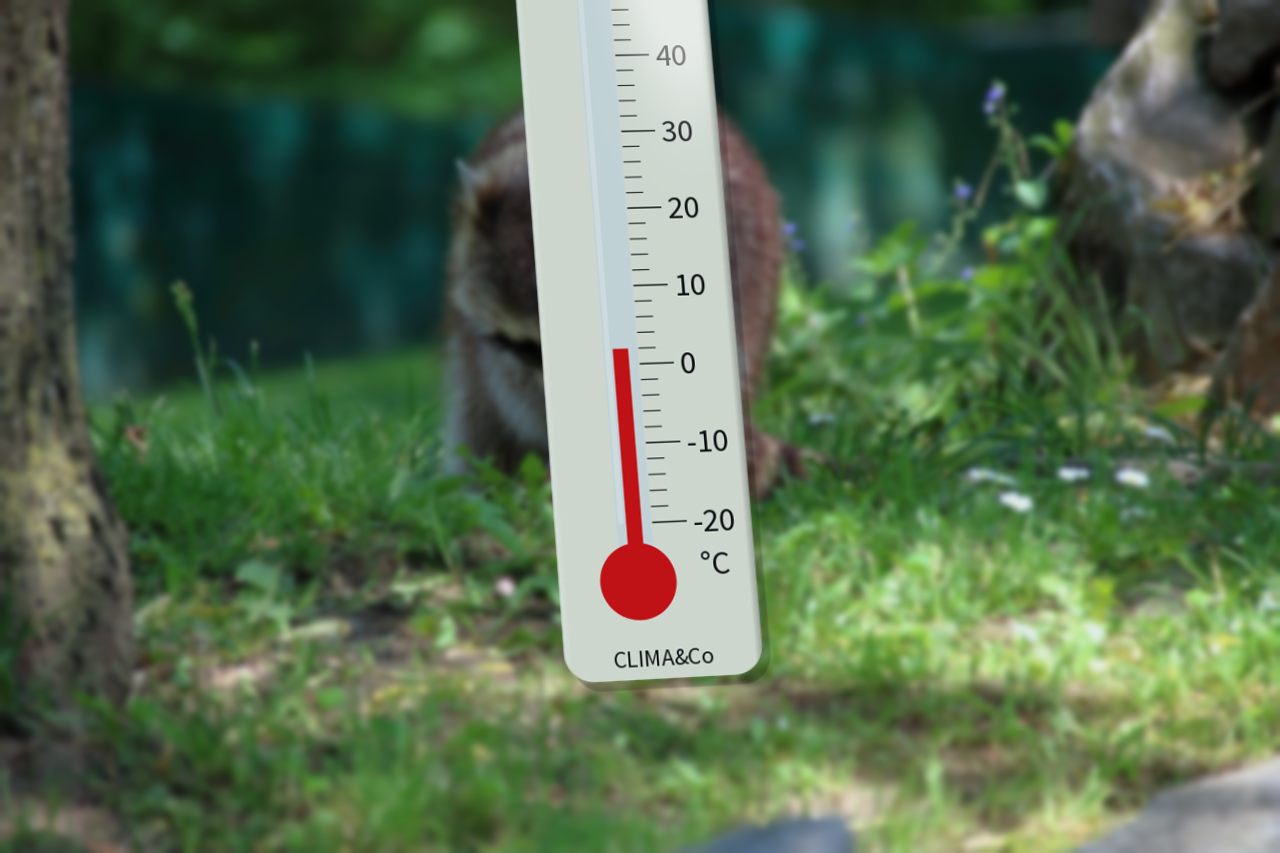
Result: 2 °C
